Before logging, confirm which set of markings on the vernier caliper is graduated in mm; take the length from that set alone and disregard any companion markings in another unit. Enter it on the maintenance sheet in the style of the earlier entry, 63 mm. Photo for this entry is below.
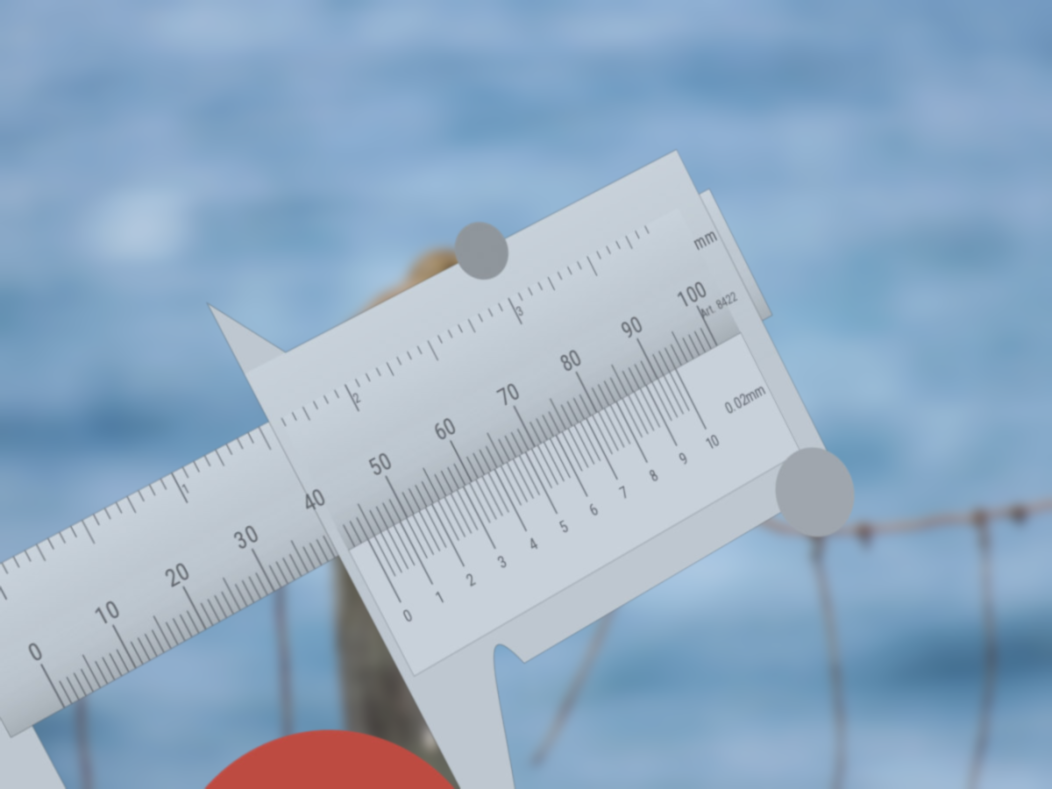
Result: 44.0 mm
